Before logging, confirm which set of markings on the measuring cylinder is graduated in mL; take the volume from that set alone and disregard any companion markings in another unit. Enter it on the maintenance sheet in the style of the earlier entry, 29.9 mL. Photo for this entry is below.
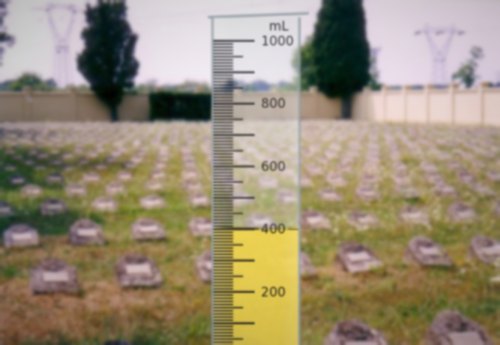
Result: 400 mL
